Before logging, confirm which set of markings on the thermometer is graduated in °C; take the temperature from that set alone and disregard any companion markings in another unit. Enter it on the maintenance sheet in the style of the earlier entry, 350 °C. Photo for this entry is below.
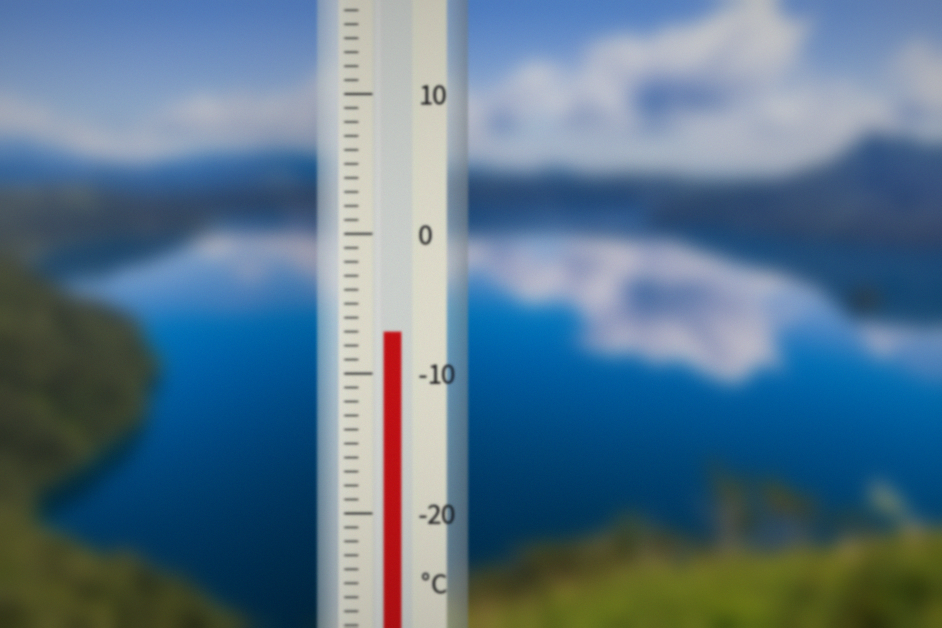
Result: -7 °C
